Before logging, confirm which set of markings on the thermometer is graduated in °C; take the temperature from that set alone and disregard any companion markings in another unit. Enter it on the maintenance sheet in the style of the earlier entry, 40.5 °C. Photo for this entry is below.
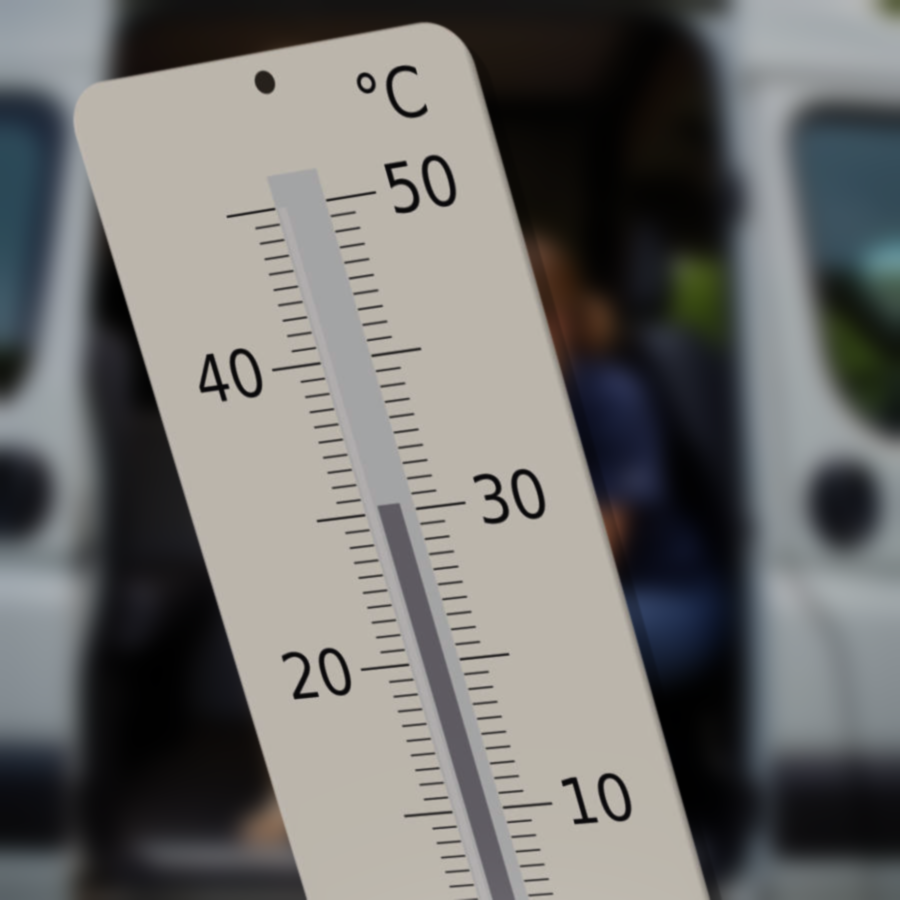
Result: 30.5 °C
